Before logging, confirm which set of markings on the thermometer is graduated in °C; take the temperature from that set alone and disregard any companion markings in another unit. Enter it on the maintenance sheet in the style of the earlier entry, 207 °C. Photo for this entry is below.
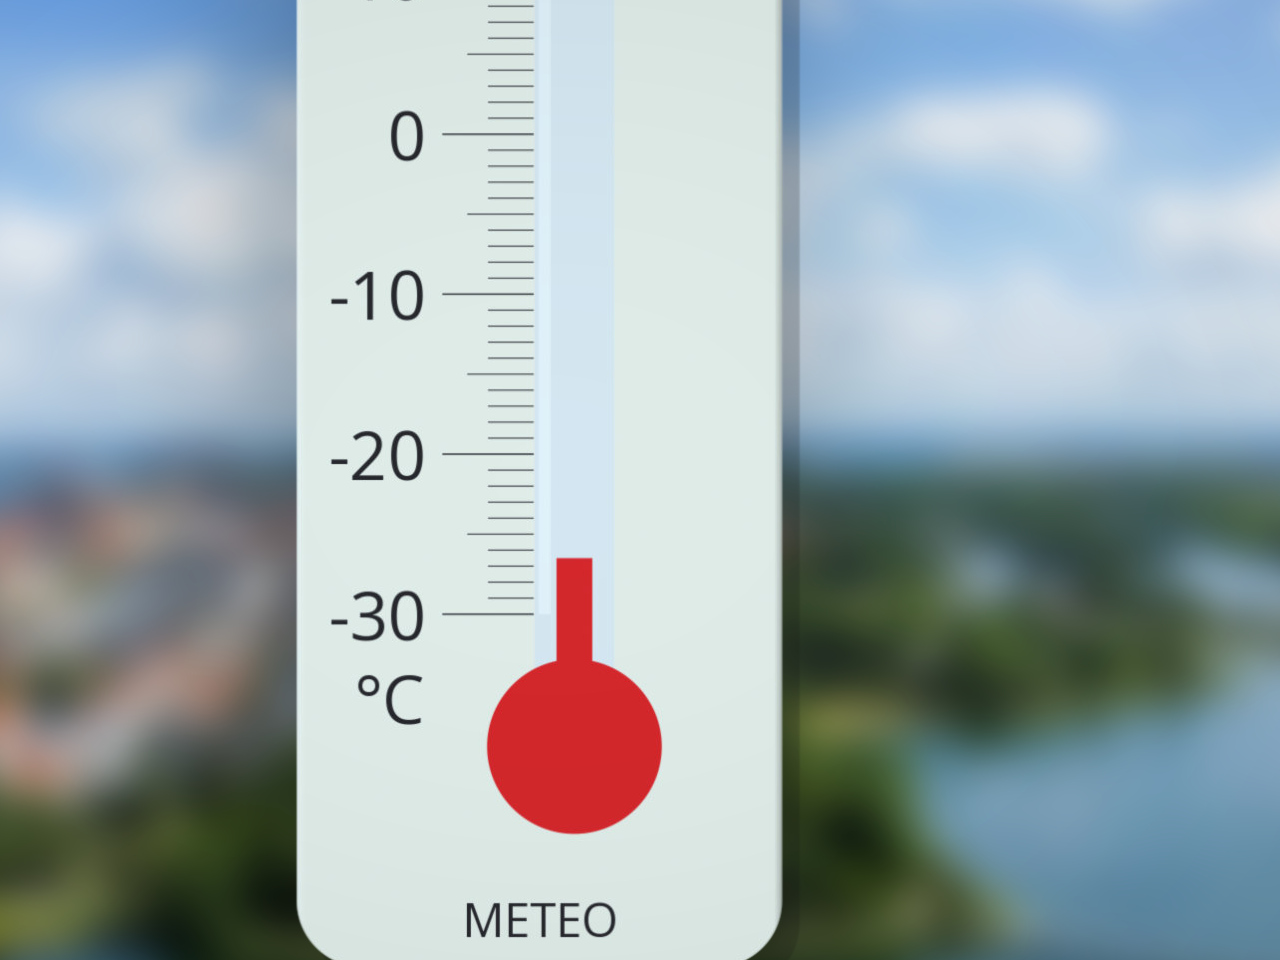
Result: -26.5 °C
